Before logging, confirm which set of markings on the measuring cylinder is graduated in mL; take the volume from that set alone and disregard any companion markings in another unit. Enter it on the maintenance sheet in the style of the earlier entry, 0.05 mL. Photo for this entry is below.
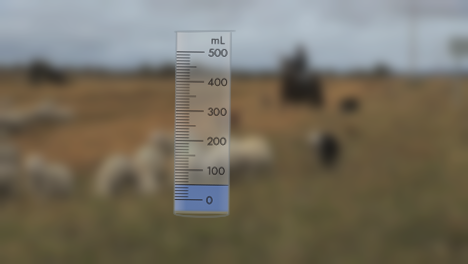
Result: 50 mL
